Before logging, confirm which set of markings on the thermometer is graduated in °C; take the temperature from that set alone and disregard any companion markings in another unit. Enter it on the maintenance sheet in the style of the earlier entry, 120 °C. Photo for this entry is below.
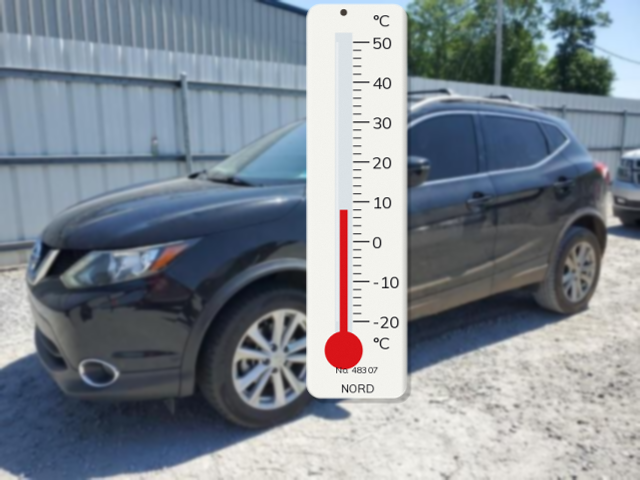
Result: 8 °C
